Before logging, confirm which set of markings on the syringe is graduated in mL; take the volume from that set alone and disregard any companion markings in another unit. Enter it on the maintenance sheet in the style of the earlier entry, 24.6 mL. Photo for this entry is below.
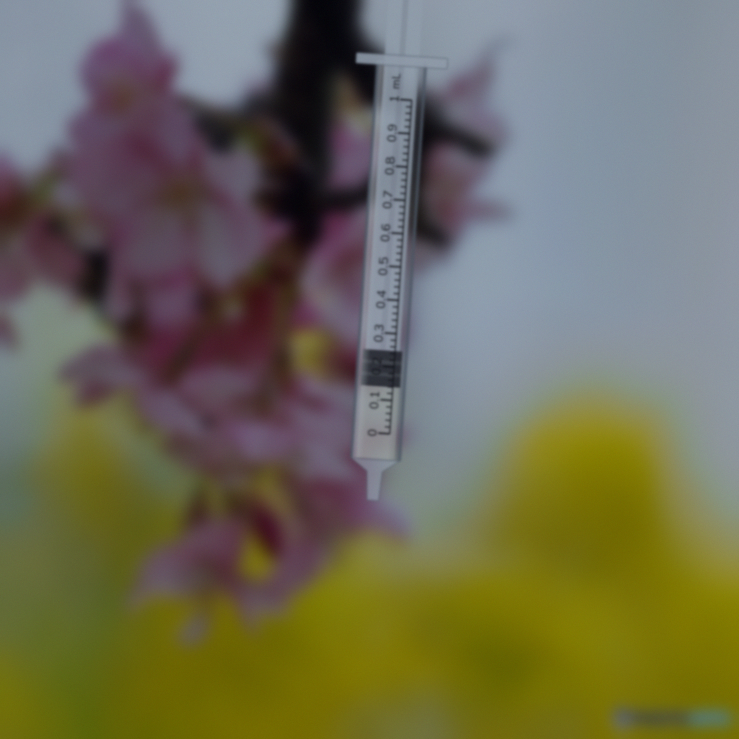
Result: 0.14 mL
